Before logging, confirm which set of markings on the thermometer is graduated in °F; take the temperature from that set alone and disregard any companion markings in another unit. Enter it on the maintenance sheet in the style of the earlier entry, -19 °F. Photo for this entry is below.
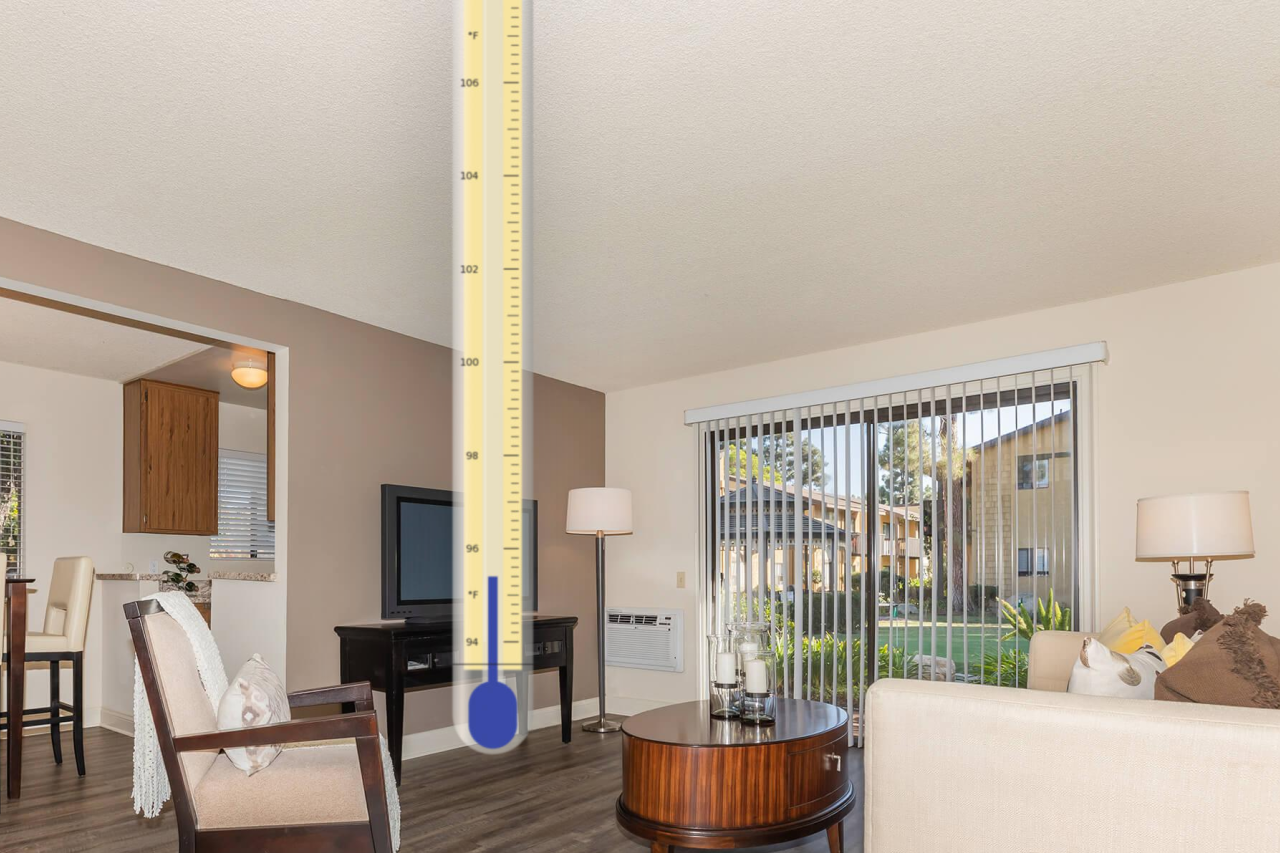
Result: 95.4 °F
